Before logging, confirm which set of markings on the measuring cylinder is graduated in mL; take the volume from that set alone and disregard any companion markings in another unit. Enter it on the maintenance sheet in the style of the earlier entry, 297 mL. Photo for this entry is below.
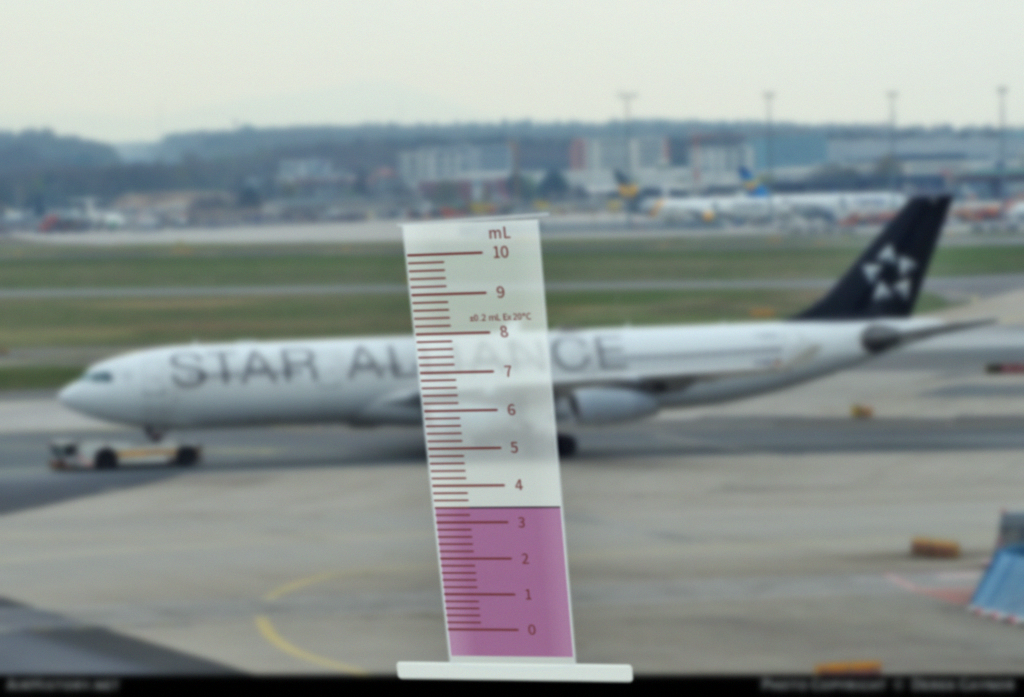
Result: 3.4 mL
